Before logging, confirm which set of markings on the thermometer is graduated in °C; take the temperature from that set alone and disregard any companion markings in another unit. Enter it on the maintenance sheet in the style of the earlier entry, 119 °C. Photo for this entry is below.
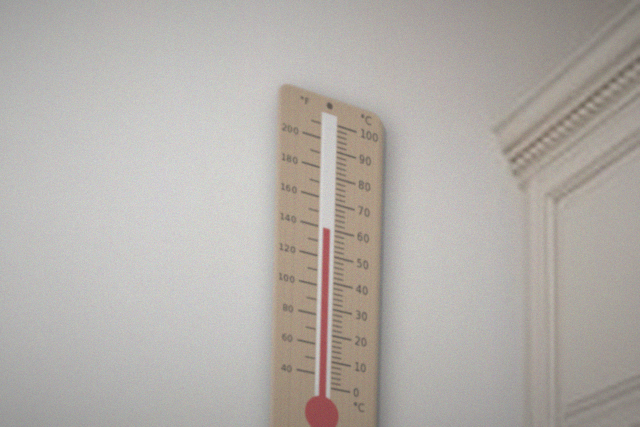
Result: 60 °C
